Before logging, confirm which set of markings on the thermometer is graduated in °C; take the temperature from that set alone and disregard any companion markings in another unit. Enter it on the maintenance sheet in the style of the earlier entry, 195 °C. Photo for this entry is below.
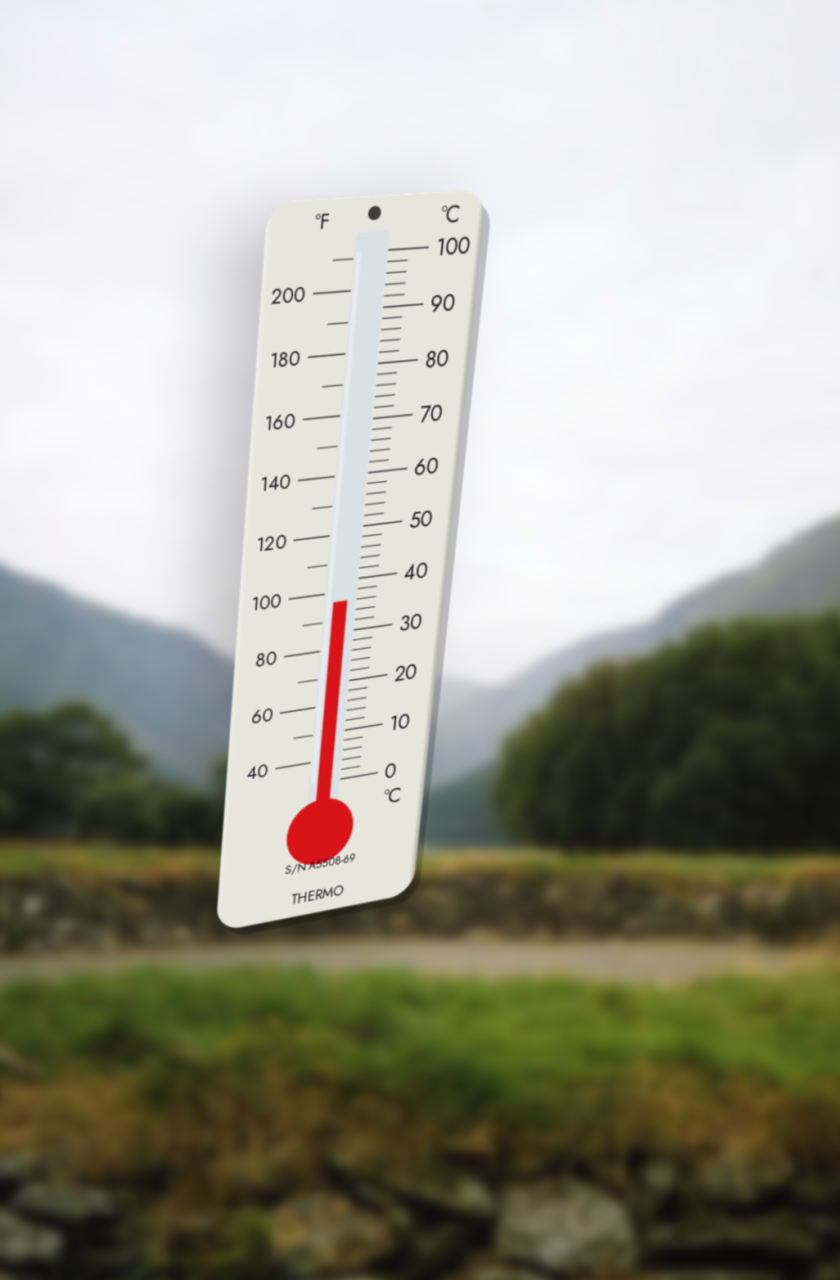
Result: 36 °C
